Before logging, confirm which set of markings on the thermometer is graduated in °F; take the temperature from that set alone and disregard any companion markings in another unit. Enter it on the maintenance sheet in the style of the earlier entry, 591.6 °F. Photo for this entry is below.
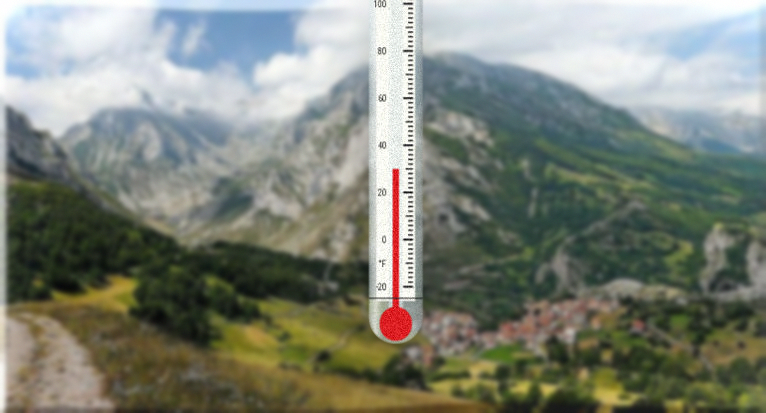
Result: 30 °F
